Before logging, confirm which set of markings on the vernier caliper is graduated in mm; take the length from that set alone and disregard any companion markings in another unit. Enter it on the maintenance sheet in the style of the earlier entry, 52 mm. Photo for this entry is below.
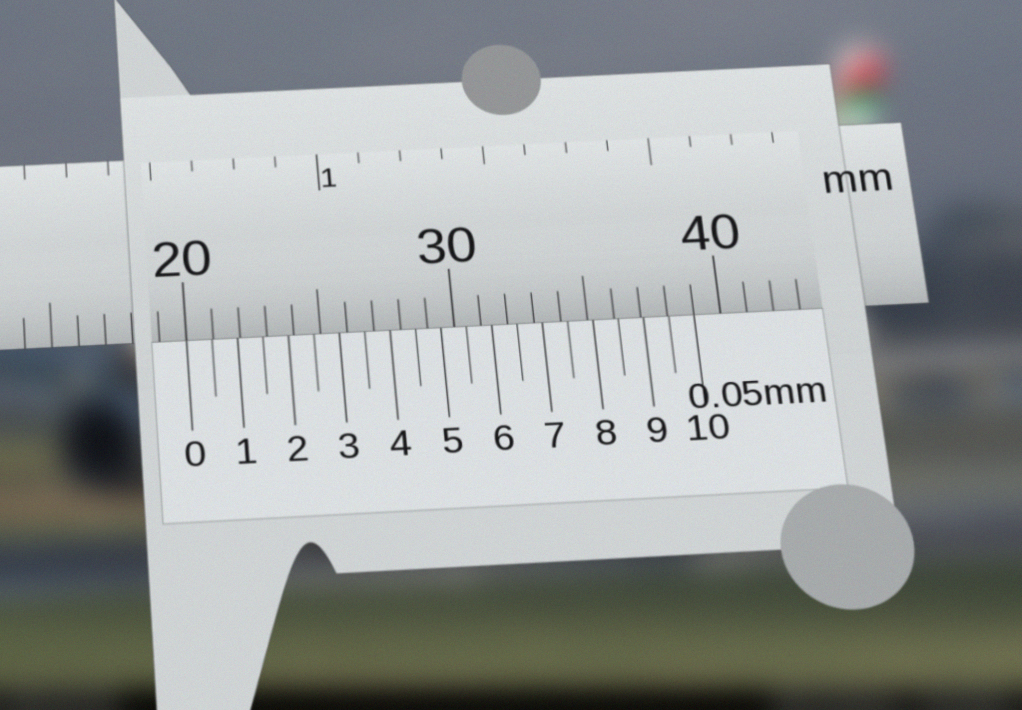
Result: 20.00 mm
